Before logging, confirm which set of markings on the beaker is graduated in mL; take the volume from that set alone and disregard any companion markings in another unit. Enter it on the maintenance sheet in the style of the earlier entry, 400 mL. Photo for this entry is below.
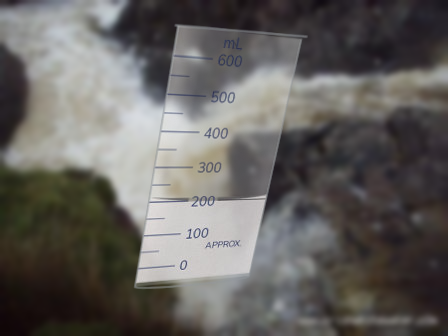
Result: 200 mL
